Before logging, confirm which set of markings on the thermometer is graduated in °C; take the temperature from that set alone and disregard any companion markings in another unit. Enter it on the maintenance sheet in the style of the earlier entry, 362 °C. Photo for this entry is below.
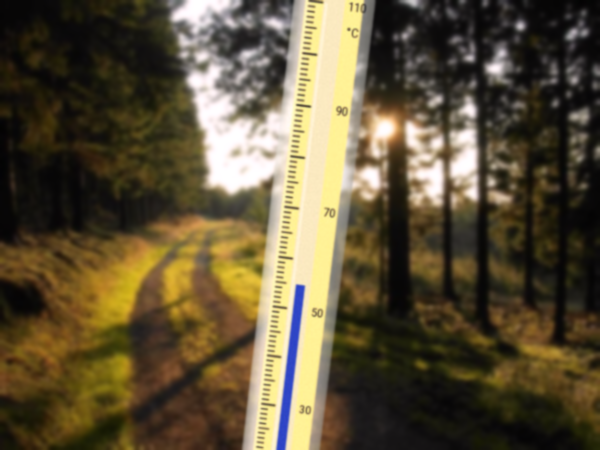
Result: 55 °C
